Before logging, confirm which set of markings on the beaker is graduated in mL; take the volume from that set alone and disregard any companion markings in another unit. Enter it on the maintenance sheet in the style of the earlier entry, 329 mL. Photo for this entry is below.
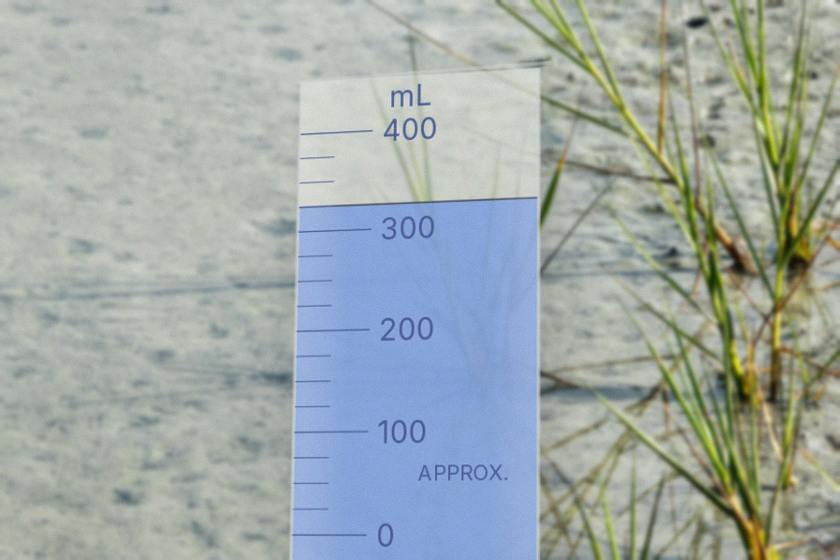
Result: 325 mL
